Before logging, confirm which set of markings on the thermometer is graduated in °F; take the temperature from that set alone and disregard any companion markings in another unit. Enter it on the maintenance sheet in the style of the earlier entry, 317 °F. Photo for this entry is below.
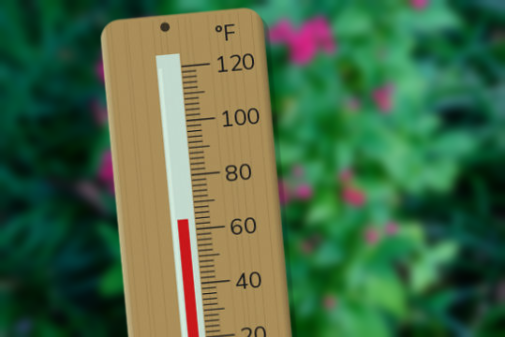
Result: 64 °F
